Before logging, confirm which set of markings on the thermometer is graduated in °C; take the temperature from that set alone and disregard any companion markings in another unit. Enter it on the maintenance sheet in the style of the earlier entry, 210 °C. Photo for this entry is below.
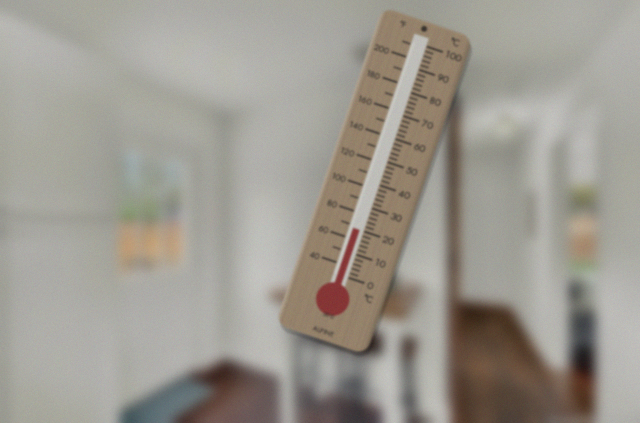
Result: 20 °C
